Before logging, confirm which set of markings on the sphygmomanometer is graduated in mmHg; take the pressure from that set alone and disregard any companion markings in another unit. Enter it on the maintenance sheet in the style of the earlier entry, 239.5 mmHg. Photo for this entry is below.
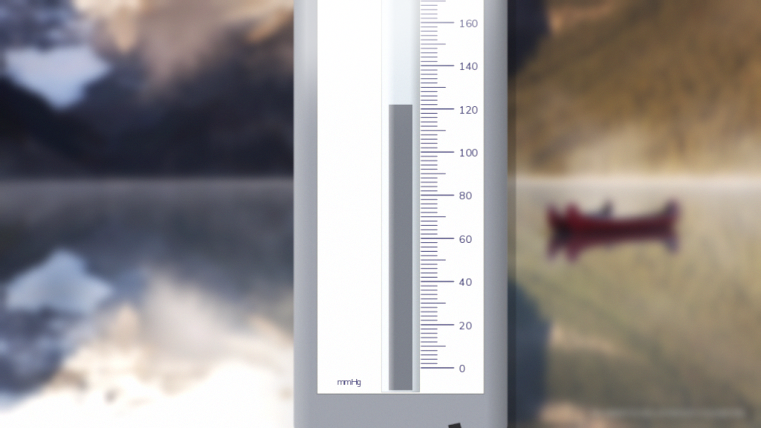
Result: 122 mmHg
